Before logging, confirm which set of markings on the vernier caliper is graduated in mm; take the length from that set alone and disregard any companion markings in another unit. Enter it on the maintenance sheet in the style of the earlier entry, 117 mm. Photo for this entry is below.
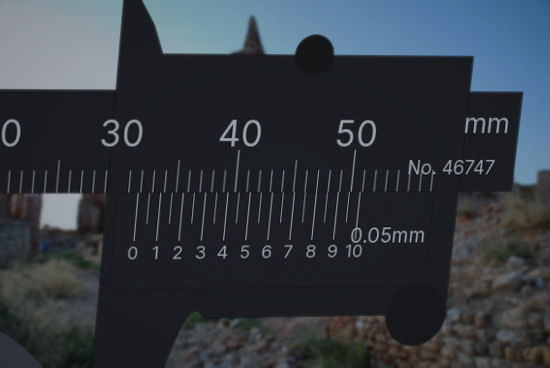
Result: 31.8 mm
